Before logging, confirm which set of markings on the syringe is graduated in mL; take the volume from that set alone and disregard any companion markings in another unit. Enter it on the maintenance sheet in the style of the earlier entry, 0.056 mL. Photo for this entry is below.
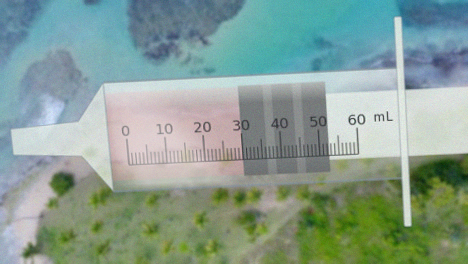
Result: 30 mL
